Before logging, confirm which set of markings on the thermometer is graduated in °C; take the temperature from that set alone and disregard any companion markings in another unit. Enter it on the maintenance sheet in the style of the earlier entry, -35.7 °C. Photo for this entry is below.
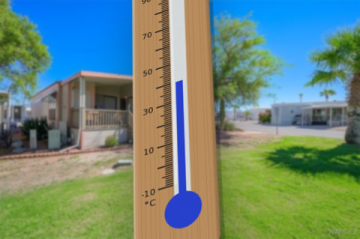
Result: 40 °C
